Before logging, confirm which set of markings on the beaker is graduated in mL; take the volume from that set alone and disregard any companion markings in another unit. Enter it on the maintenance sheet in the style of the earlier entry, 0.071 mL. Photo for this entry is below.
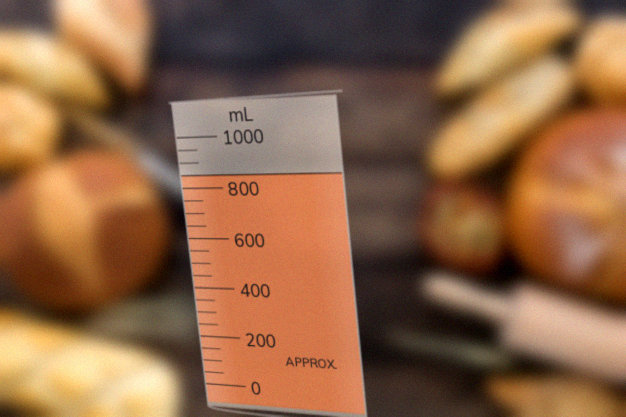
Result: 850 mL
